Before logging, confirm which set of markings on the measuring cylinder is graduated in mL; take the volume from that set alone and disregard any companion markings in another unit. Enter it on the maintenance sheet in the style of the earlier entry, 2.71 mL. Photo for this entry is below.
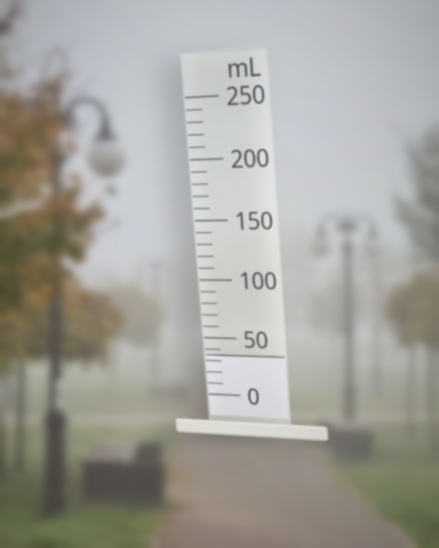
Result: 35 mL
